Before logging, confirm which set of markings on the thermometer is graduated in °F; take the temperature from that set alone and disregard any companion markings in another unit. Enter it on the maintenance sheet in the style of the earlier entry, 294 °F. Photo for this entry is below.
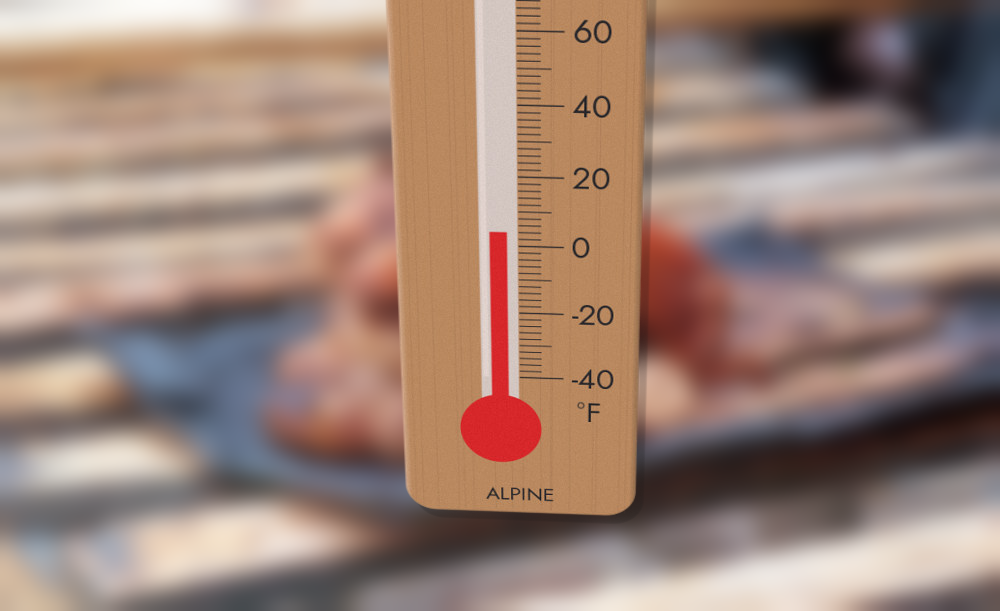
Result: 4 °F
